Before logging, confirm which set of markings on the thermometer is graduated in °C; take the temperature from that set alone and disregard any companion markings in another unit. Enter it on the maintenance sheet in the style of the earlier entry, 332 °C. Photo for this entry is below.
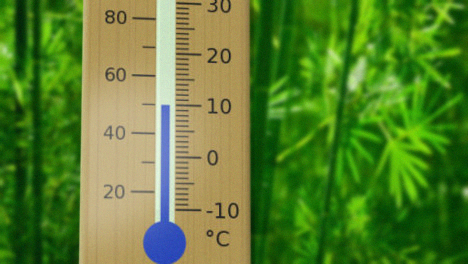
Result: 10 °C
